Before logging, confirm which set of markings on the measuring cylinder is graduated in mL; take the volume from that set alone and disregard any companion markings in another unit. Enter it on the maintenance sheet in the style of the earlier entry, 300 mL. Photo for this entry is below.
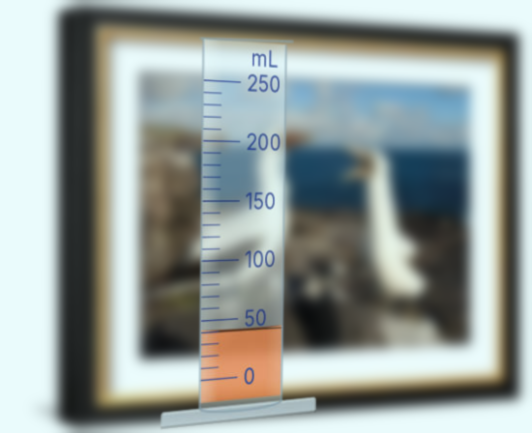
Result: 40 mL
